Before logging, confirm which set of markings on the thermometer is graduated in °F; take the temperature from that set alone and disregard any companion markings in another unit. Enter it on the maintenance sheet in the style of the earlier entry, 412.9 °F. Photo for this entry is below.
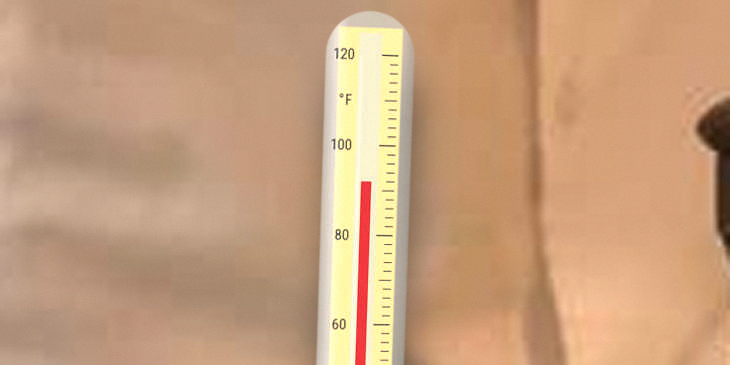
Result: 92 °F
